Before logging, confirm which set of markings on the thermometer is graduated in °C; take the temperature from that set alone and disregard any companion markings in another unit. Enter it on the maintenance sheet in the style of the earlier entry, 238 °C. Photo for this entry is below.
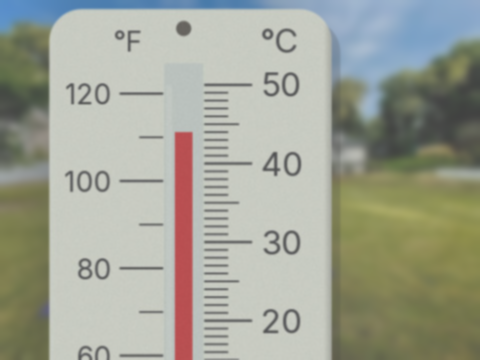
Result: 44 °C
